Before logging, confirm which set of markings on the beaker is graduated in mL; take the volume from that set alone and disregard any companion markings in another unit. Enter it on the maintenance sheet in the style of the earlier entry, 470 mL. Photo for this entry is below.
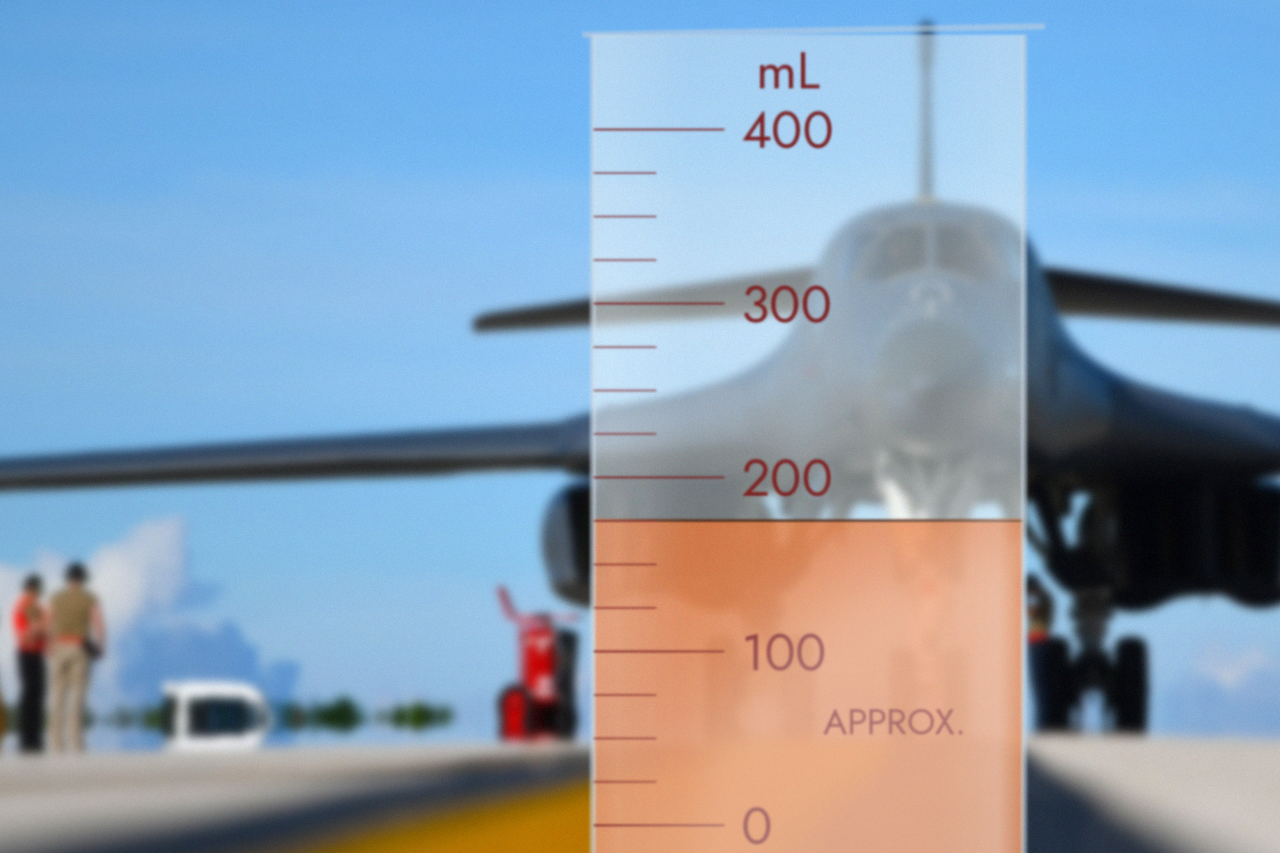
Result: 175 mL
